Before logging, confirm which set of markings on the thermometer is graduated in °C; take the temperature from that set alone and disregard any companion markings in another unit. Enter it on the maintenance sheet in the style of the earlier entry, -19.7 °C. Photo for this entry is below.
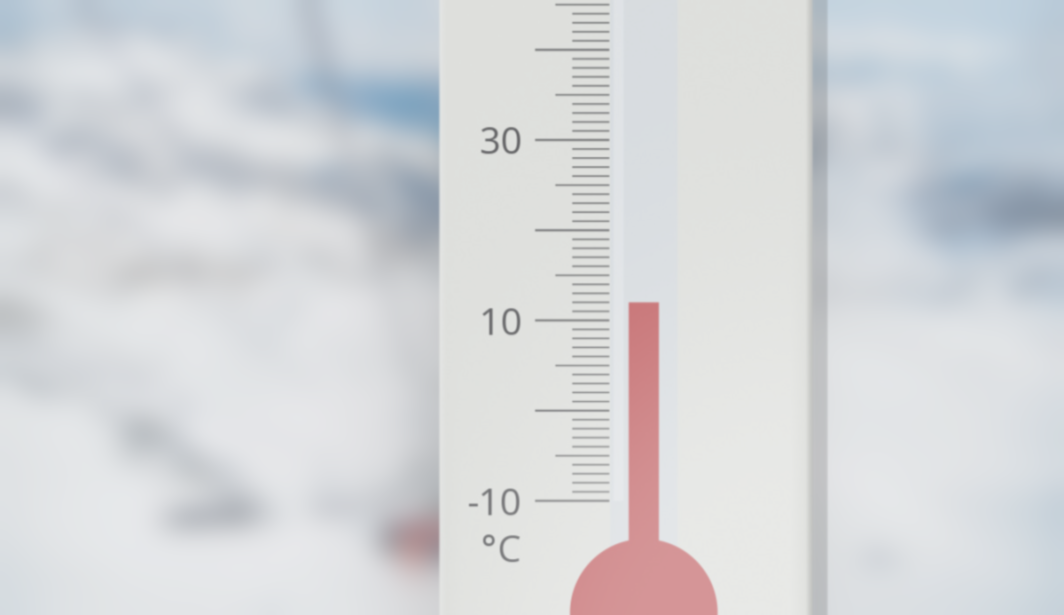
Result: 12 °C
